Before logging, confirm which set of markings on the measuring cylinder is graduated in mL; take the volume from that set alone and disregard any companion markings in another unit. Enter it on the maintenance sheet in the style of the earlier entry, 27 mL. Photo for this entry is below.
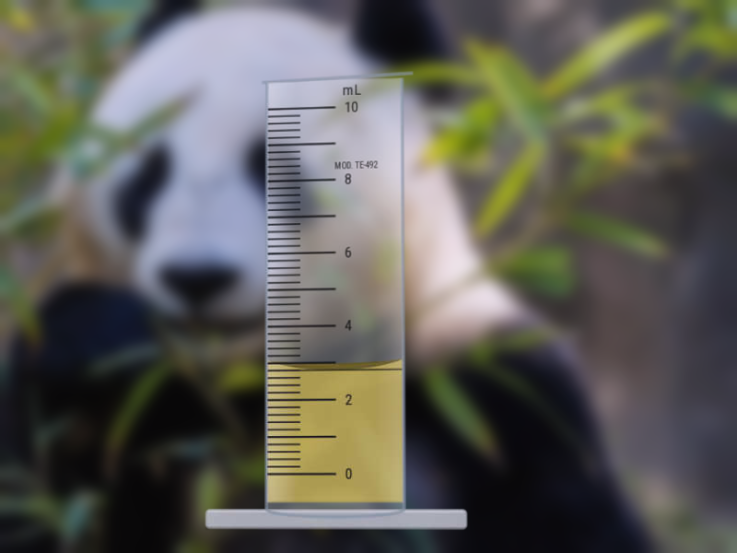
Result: 2.8 mL
